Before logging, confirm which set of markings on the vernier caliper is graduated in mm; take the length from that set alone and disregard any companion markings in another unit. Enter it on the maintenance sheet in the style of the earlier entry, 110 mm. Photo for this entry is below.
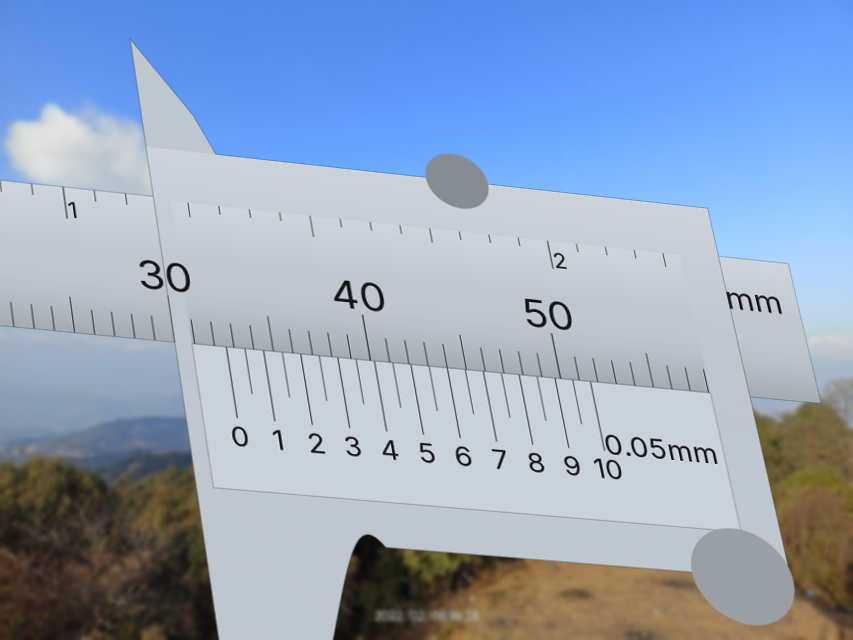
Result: 32.6 mm
